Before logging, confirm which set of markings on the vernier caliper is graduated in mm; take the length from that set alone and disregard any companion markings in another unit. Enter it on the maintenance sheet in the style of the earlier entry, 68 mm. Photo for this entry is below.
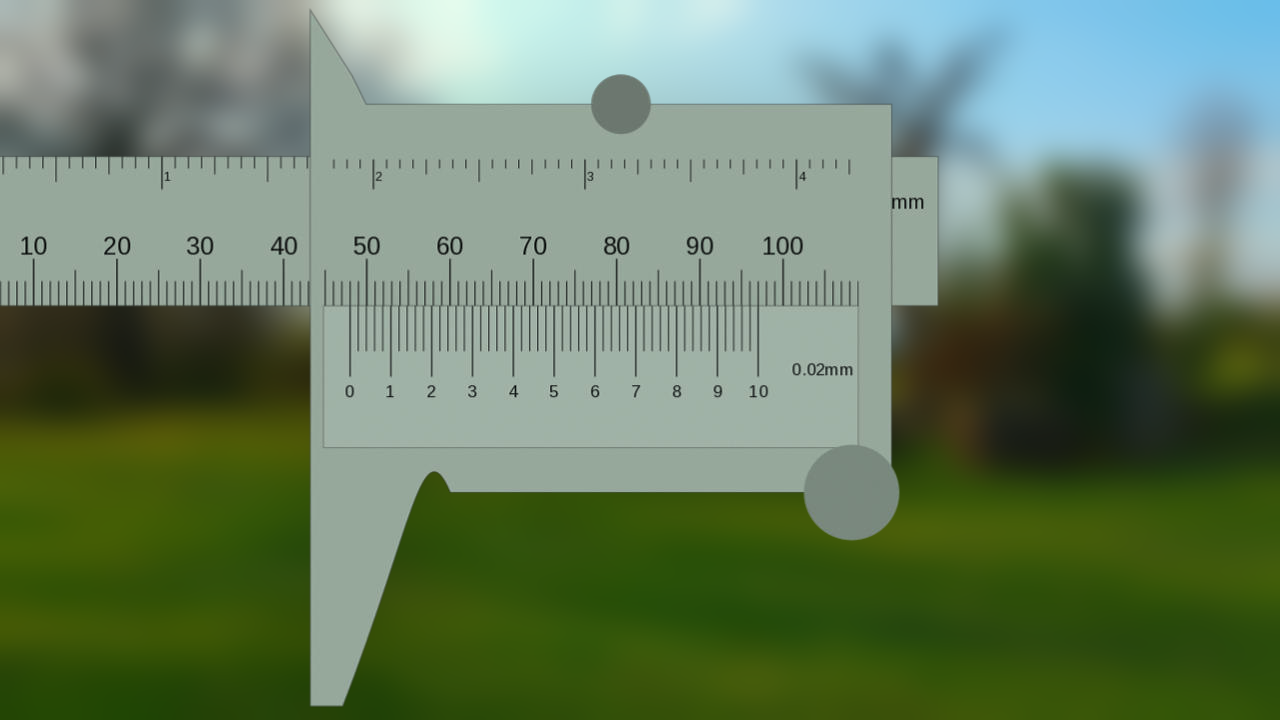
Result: 48.0 mm
